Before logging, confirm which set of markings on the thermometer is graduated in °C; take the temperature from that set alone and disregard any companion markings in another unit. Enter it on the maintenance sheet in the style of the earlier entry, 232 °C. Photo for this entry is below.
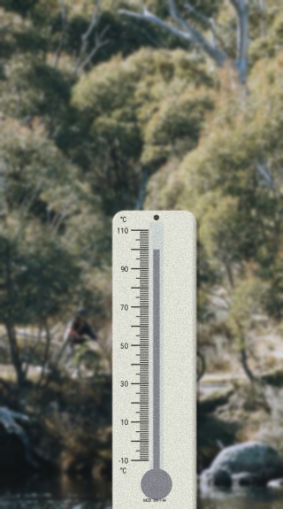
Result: 100 °C
